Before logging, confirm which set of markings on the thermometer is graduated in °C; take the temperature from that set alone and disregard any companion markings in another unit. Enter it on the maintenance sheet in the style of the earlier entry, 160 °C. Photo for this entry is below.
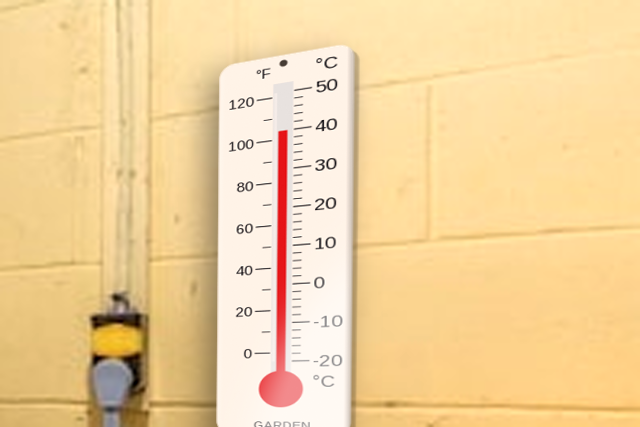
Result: 40 °C
